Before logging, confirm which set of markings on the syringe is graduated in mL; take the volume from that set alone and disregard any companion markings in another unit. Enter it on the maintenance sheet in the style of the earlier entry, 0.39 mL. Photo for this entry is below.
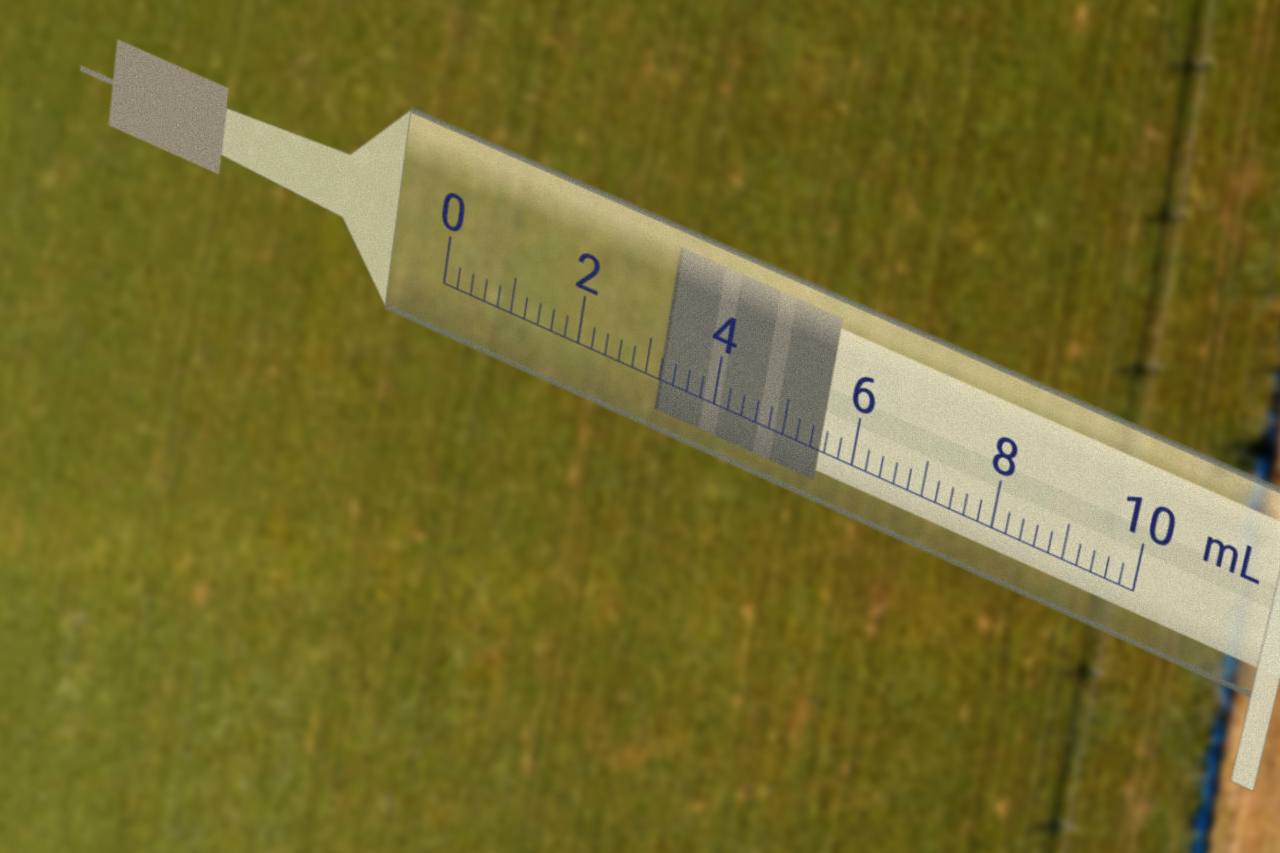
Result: 3.2 mL
